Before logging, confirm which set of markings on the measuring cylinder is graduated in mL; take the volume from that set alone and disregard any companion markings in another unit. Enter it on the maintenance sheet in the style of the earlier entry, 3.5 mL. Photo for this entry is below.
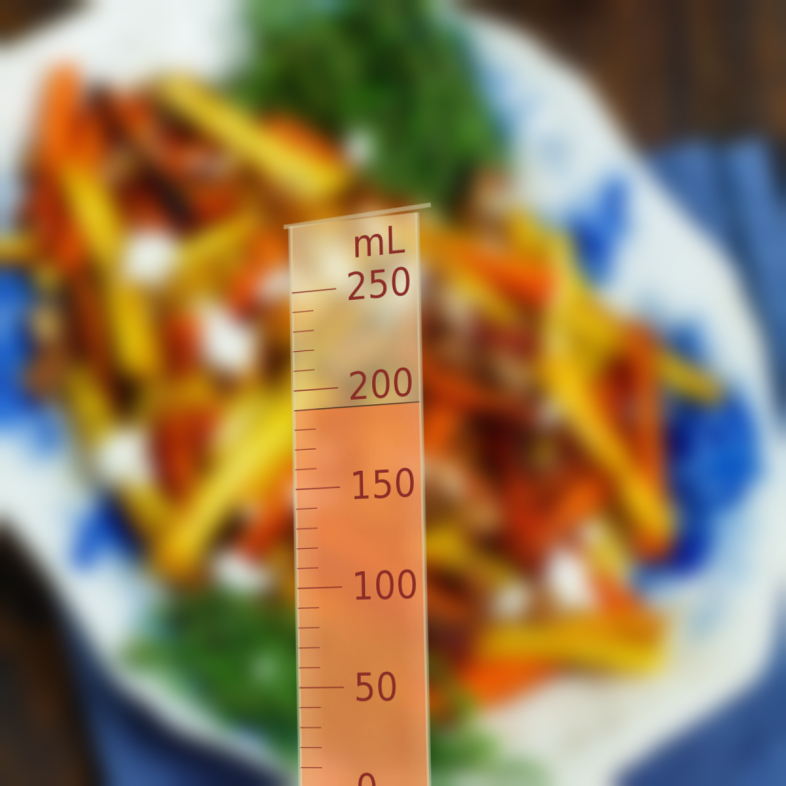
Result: 190 mL
